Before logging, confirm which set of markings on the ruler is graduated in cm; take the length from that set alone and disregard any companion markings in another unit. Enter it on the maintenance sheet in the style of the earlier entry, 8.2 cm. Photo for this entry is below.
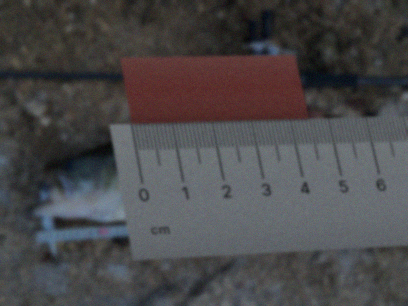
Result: 4.5 cm
